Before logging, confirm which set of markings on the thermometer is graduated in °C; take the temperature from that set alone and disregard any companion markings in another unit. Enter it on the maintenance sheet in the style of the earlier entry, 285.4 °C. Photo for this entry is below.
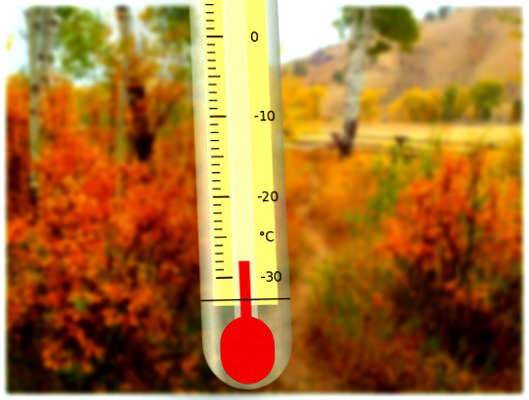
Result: -28 °C
